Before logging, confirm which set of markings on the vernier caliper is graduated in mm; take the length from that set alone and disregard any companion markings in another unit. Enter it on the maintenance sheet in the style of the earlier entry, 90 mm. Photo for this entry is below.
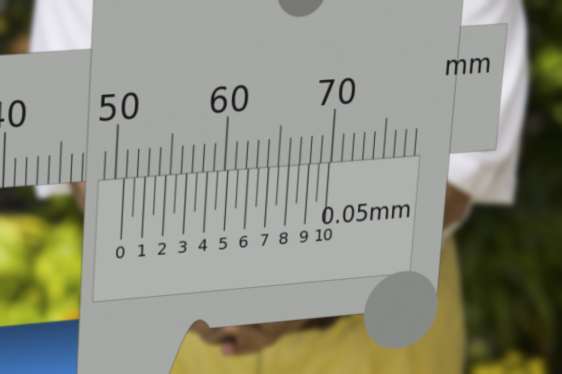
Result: 50.8 mm
